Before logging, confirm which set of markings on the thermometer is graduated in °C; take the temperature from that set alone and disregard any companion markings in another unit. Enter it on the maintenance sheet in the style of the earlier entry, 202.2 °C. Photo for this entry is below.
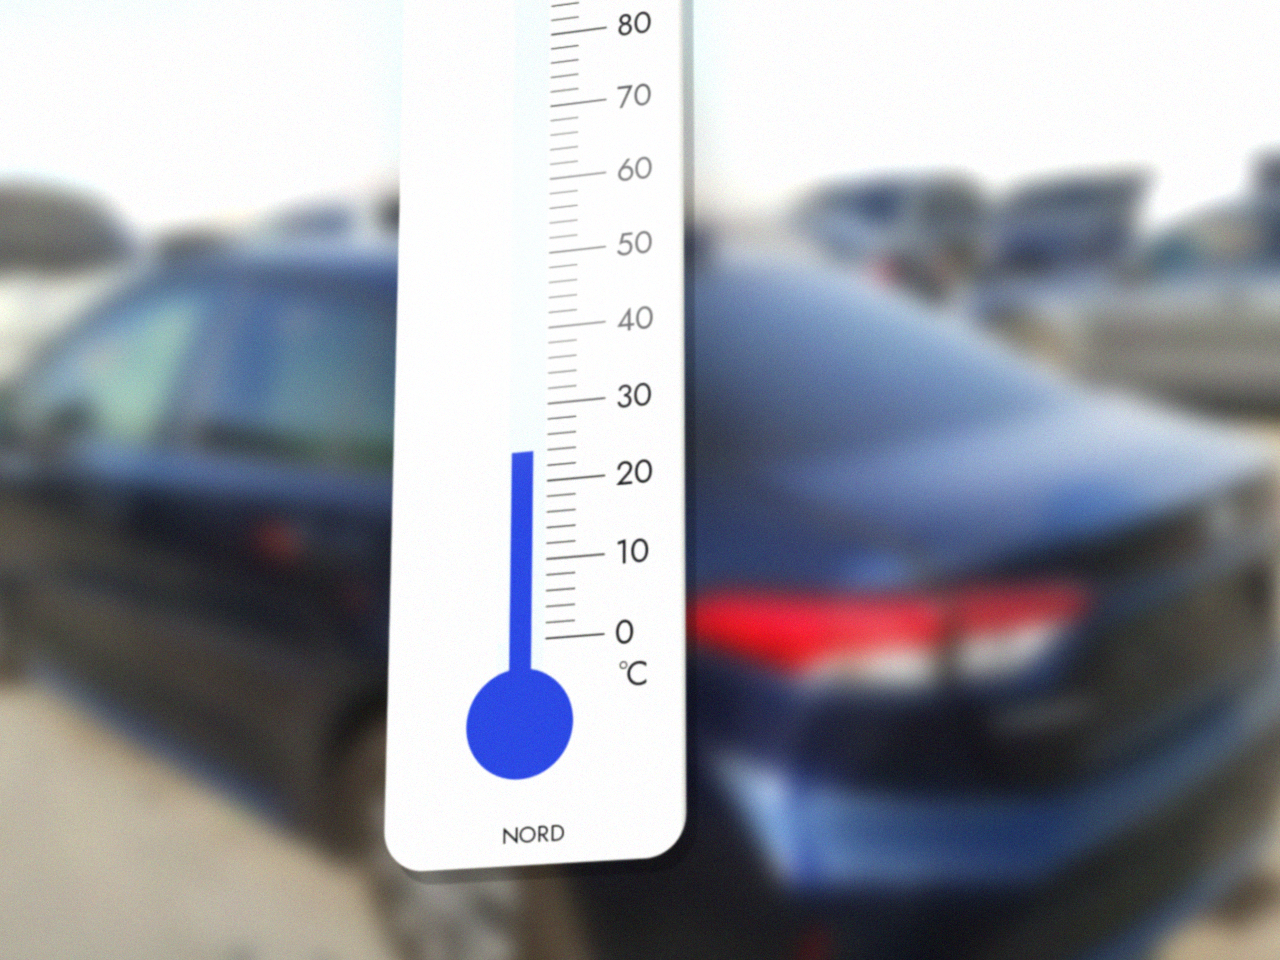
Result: 24 °C
